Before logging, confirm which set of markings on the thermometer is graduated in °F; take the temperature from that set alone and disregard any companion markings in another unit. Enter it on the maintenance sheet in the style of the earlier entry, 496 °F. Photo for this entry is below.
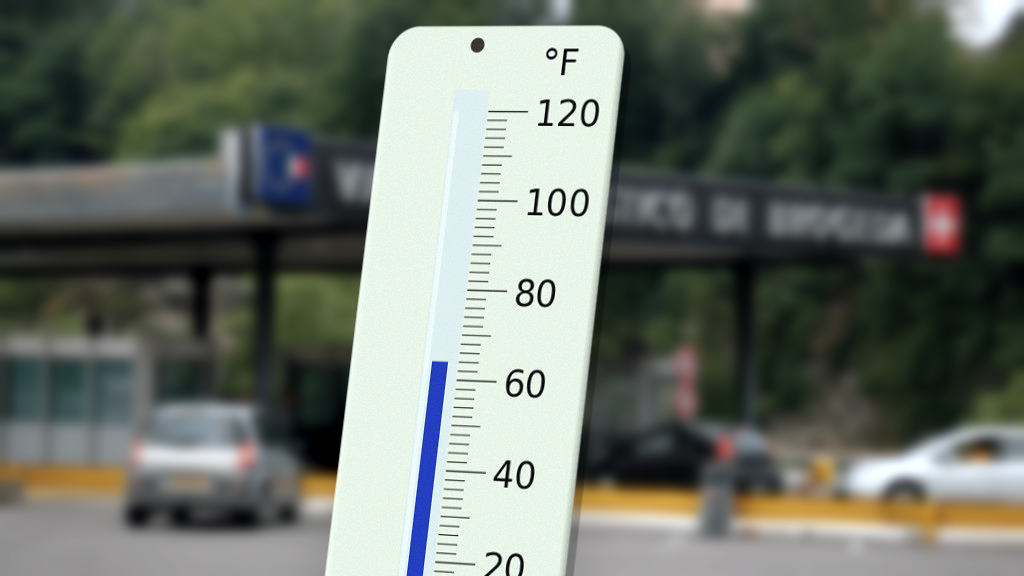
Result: 64 °F
